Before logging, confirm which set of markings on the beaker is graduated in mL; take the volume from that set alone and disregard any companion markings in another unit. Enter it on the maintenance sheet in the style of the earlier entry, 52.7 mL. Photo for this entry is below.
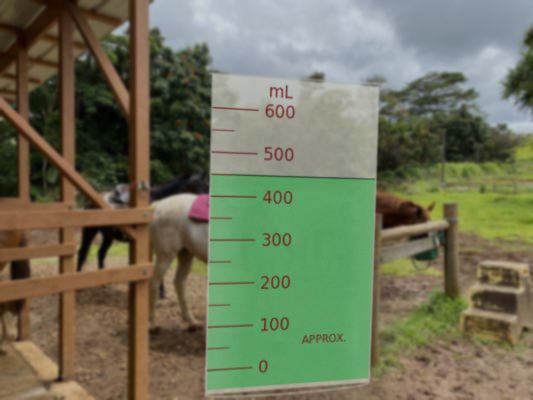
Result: 450 mL
